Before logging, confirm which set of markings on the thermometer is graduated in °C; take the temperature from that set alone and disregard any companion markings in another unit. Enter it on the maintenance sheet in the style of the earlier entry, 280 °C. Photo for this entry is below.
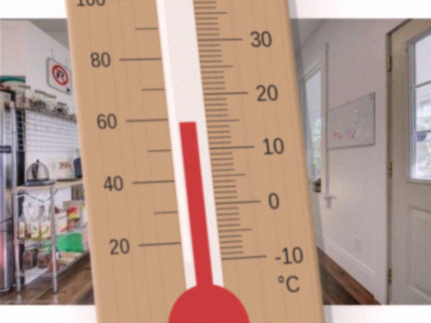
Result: 15 °C
